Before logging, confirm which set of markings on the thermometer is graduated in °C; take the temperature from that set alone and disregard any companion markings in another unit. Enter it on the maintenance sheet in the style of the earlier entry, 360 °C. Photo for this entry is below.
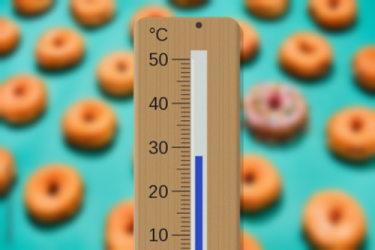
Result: 28 °C
